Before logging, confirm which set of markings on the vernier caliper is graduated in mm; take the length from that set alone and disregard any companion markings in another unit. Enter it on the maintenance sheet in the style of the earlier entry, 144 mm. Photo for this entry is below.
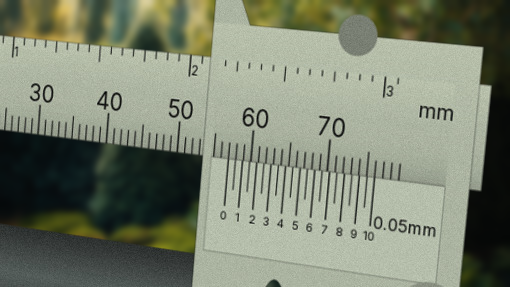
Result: 57.0 mm
